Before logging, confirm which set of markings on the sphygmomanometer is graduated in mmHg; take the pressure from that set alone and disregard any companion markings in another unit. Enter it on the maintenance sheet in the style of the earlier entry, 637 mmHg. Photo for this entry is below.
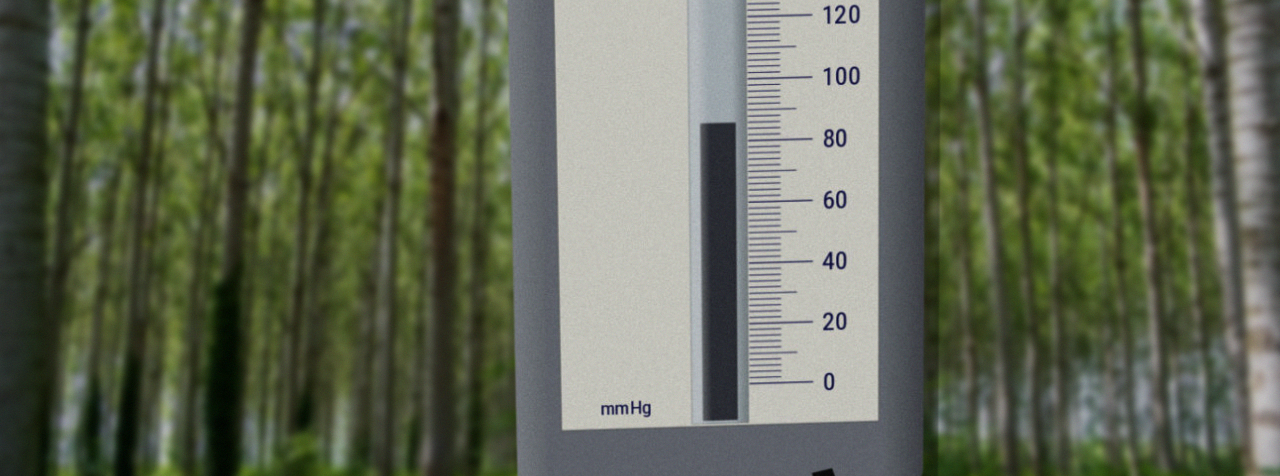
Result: 86 mmHg
